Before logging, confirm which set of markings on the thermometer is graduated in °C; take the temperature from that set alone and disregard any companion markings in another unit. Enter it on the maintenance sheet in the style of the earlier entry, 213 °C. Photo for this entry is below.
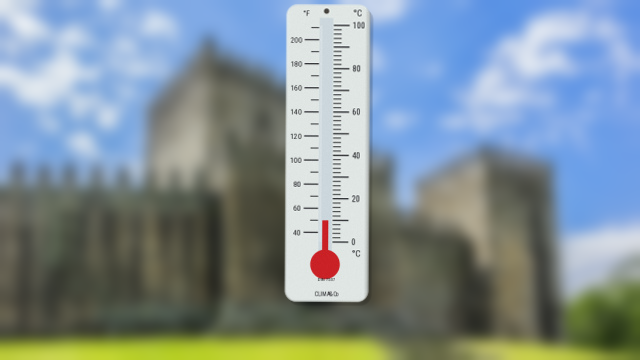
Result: 10 °C
